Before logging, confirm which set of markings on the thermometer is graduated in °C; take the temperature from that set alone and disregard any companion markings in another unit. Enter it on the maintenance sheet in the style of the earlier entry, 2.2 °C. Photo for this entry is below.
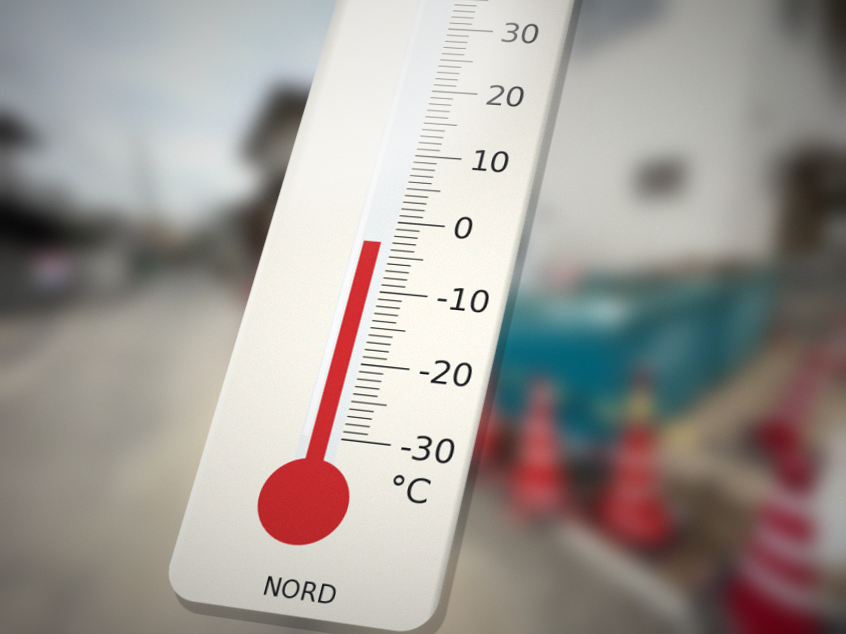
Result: -3 °C
